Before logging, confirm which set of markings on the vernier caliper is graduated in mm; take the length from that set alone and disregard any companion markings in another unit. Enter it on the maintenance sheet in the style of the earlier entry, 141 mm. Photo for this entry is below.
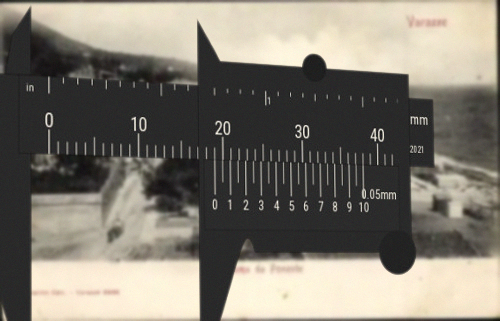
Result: 19.0 mm
